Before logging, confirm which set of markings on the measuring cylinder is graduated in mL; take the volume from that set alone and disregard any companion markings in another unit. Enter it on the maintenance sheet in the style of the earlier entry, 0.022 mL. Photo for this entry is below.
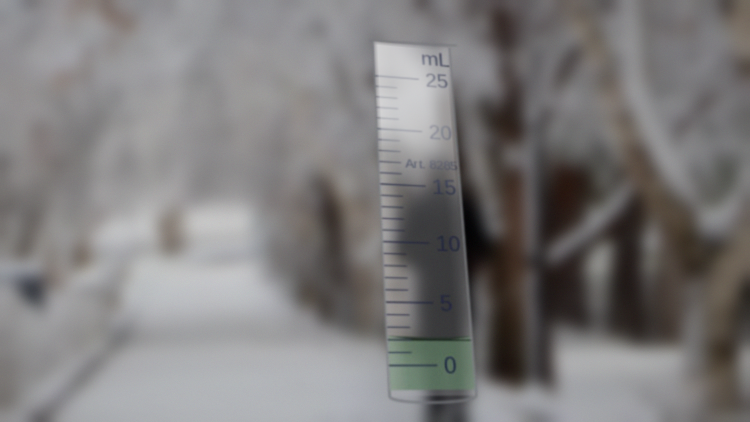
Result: 2 mL
